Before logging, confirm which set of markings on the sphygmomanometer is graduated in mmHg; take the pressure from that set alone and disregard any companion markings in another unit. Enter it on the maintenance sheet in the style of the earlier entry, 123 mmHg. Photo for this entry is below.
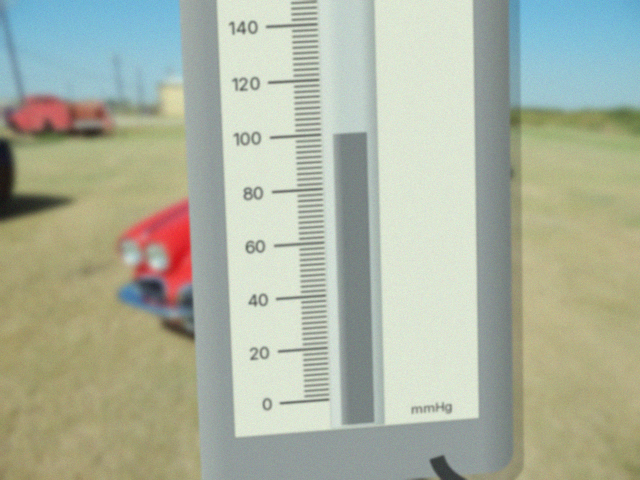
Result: 100 mmHg
